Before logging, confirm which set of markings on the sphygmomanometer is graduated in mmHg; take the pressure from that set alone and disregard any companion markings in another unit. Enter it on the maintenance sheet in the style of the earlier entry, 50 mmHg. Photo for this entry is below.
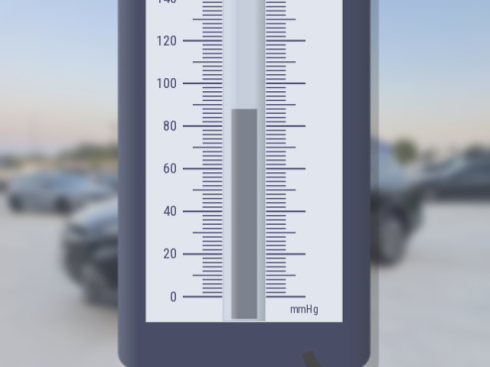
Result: 88 mmHg
